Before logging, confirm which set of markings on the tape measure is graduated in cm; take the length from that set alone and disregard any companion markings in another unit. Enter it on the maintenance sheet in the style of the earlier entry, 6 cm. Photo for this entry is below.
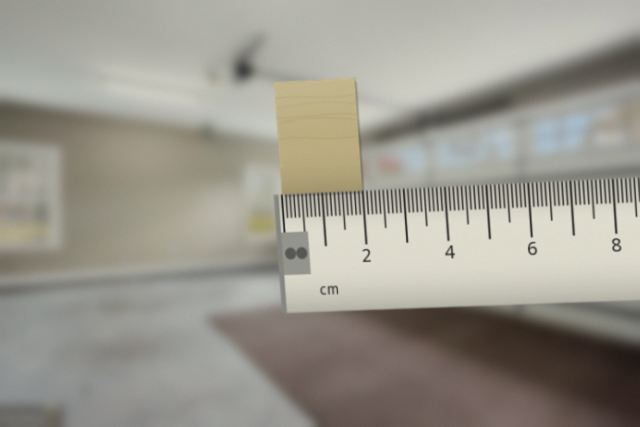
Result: 2 cm
